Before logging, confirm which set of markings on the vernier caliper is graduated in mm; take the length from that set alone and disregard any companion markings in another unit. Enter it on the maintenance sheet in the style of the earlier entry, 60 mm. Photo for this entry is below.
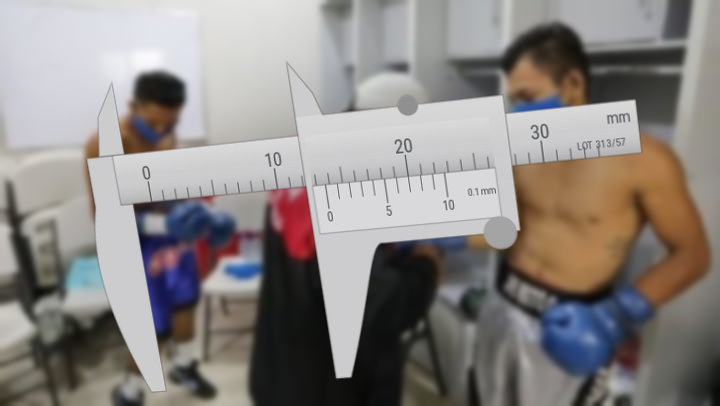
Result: 13.7 mm
